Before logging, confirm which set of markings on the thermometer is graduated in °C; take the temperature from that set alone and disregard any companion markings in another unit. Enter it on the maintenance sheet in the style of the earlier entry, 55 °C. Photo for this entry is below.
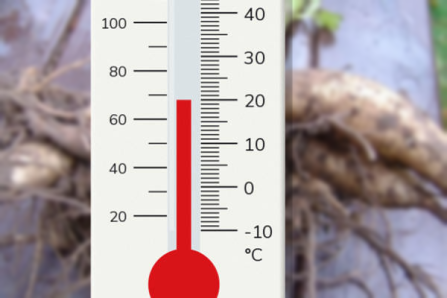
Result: 20 °C
